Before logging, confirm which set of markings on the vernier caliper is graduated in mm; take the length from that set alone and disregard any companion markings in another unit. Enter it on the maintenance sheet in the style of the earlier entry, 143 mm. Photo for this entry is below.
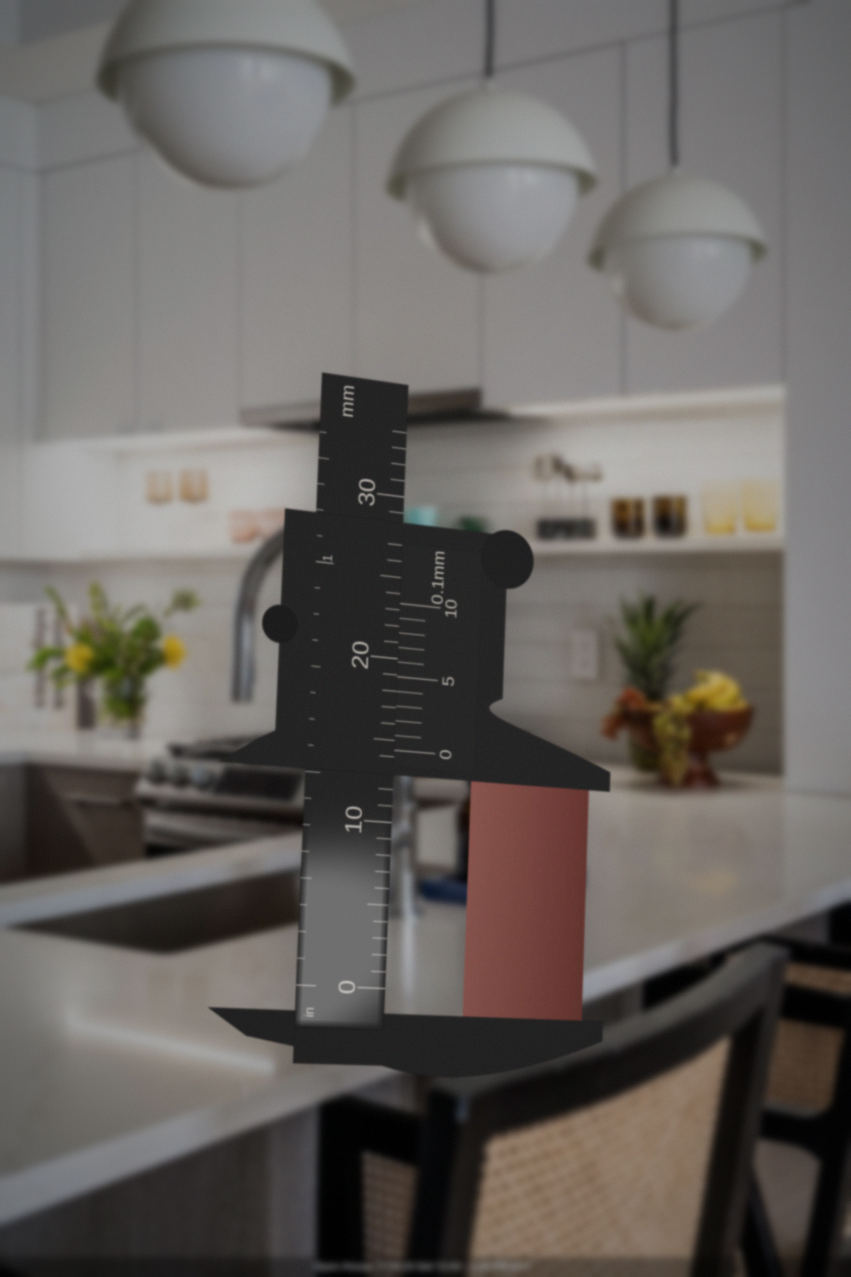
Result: 14.4 mm
